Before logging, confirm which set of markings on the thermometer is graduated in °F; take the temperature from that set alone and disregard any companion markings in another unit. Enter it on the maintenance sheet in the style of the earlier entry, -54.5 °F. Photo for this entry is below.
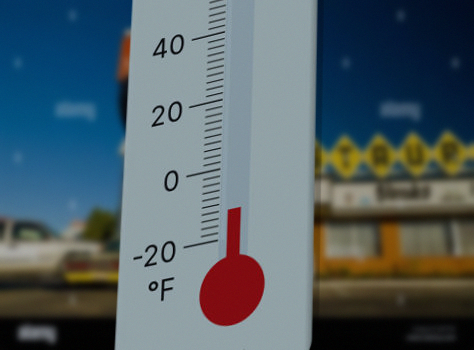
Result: -12 °F
